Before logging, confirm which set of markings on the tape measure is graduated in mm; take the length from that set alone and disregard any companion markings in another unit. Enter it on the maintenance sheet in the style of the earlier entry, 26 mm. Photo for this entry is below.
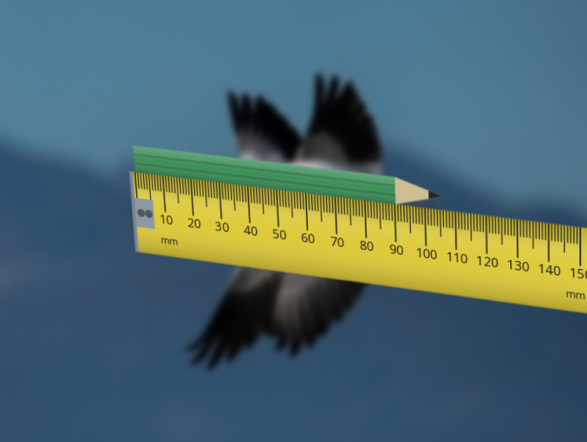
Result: 105 mm
